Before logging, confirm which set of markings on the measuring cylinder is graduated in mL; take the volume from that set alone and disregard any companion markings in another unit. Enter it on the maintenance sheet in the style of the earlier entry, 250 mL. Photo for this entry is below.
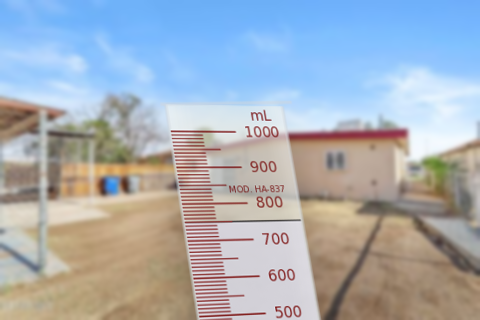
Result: 750 mL
